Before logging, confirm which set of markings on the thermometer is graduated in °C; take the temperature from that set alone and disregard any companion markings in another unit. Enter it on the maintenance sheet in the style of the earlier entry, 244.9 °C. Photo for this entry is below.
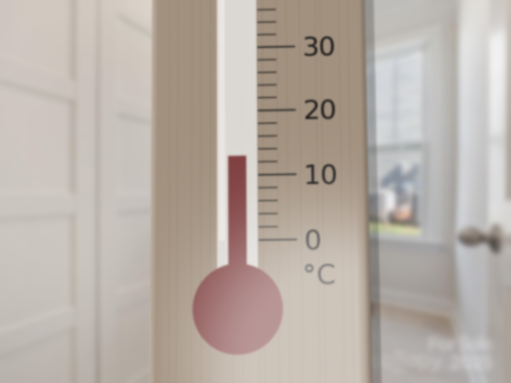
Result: 13 °C
